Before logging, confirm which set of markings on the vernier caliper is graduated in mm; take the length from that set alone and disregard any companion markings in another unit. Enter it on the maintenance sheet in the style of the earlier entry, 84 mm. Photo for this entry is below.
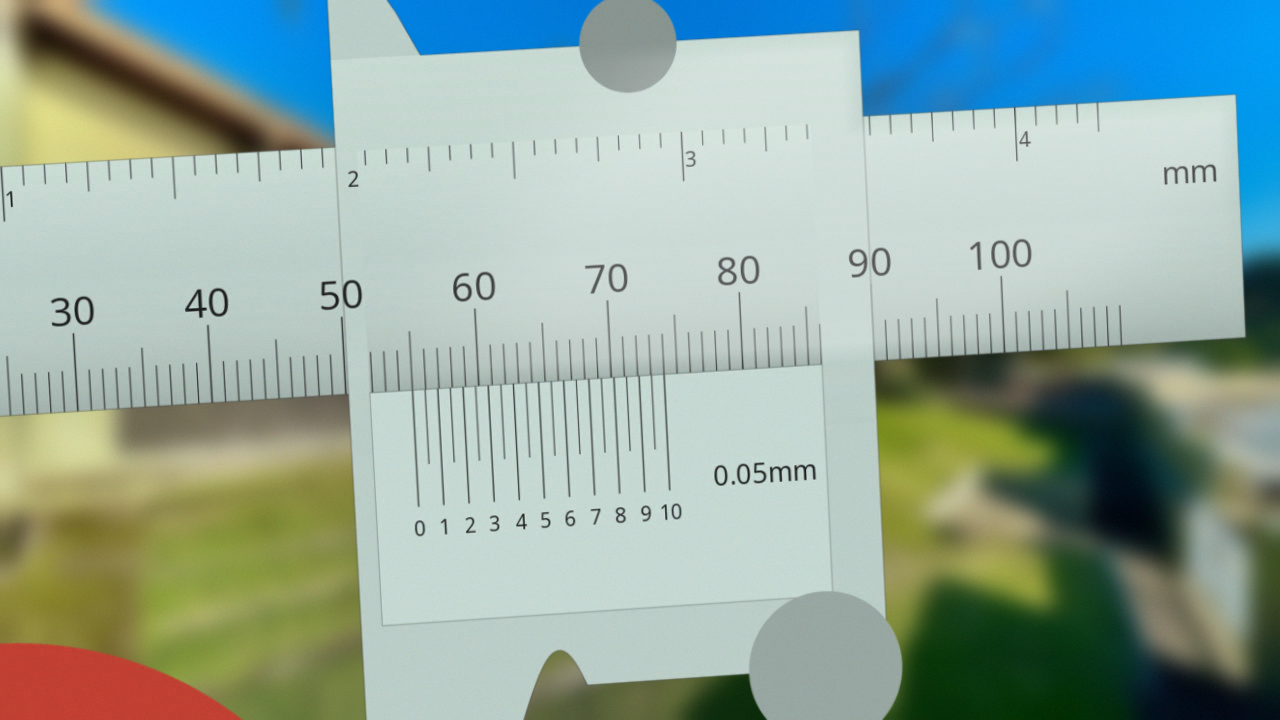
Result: 55.0 mm
